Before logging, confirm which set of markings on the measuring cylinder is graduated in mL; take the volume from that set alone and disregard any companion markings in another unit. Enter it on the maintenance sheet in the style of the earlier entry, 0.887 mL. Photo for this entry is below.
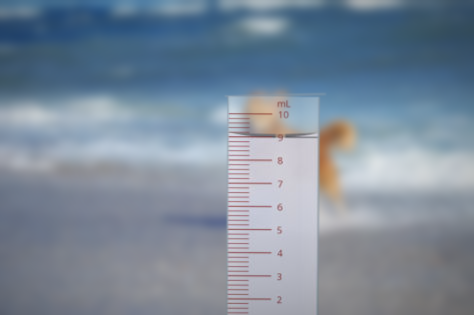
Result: 9 mL
